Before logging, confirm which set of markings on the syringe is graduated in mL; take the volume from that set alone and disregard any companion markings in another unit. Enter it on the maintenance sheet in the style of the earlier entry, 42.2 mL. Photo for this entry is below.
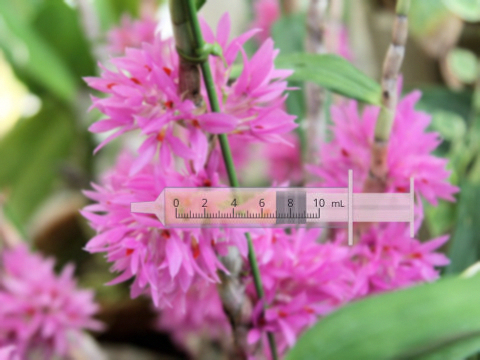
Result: 7 mL
